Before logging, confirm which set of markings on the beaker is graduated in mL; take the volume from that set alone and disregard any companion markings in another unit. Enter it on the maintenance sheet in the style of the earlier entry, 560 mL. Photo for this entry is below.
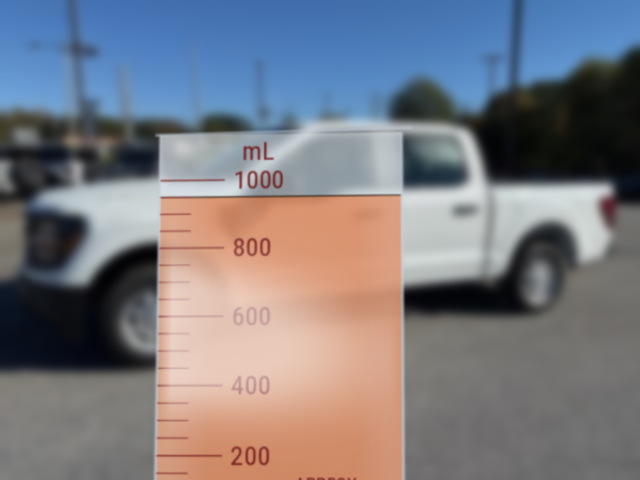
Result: 950 mL
